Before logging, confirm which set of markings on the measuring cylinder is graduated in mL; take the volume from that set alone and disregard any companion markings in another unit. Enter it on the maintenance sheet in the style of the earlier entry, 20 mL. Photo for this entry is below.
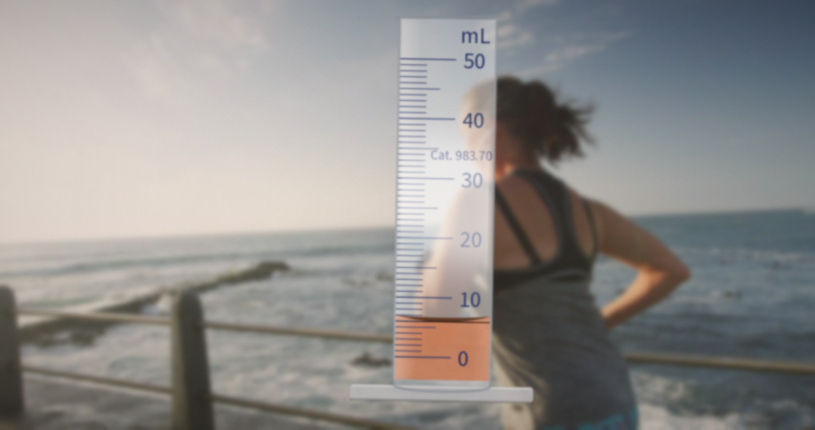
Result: 6 mL
